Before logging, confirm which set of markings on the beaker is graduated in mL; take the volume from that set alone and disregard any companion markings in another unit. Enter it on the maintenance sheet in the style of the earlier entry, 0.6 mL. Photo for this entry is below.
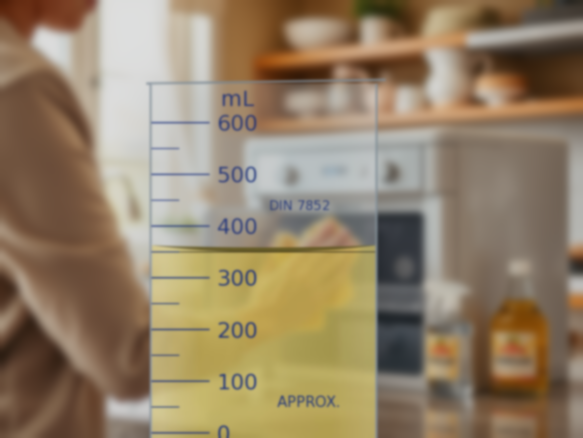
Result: 350 mL
